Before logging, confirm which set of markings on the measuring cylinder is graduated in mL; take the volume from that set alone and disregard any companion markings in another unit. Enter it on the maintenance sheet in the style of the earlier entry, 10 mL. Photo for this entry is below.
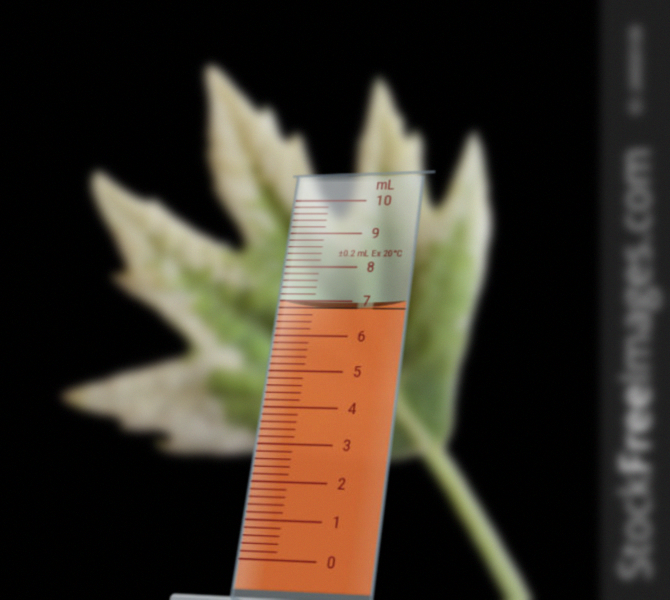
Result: 6.8 mL
